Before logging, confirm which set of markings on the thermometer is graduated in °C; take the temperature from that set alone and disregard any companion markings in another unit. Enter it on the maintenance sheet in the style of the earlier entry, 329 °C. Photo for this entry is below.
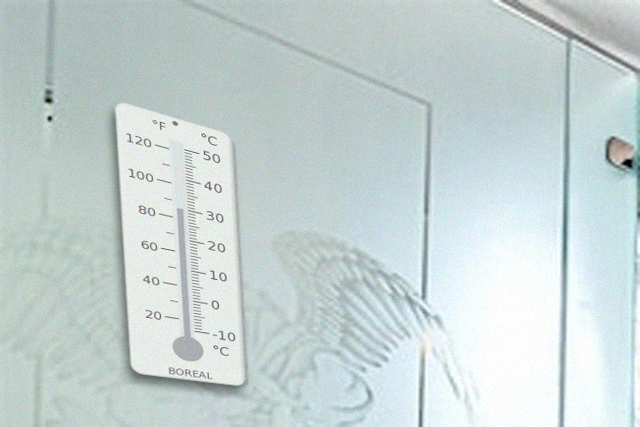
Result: 30 °C
